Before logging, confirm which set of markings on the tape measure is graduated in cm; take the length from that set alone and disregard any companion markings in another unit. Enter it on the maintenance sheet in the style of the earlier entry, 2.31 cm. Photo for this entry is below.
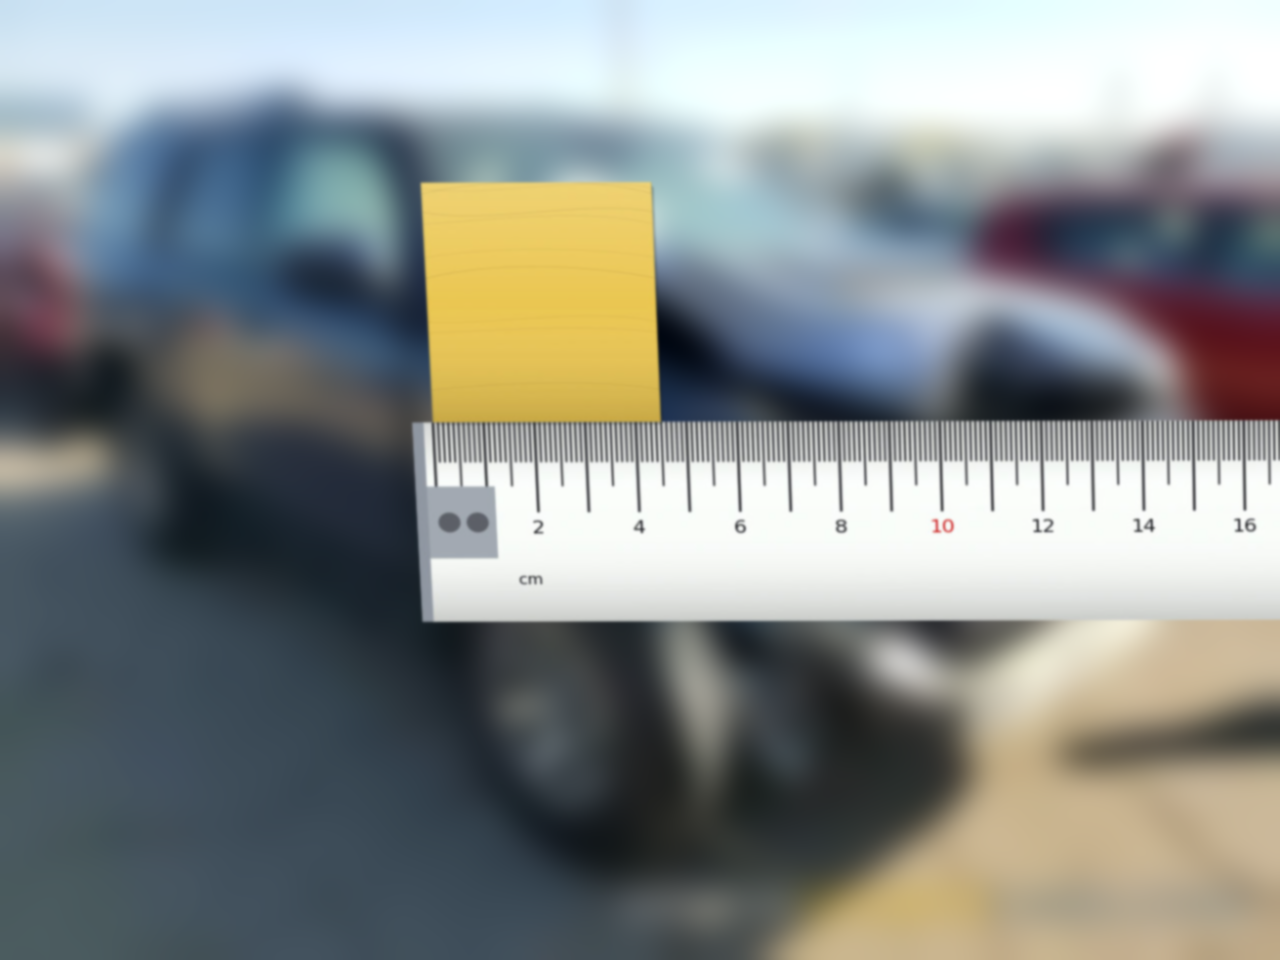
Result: 4.5 cm
